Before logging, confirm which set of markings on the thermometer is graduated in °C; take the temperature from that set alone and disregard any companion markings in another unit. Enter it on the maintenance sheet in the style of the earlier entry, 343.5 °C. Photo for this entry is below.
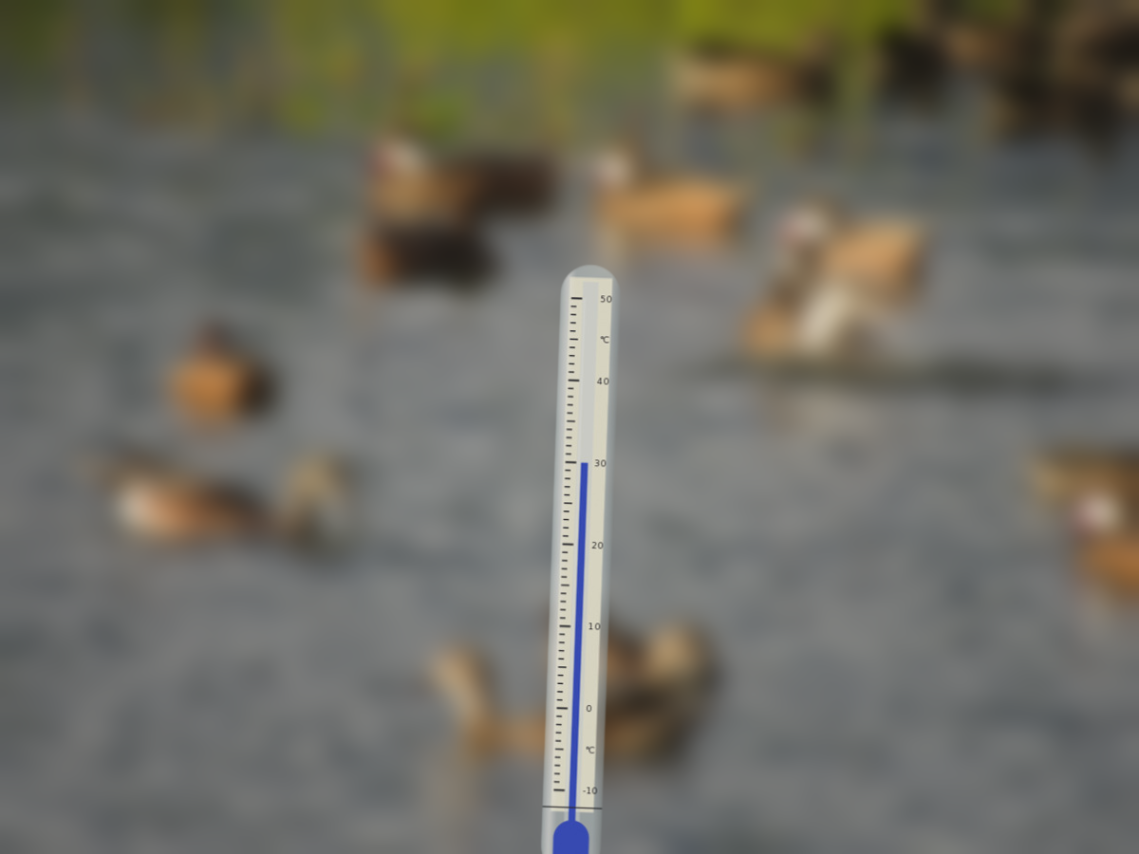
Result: 30 °C
